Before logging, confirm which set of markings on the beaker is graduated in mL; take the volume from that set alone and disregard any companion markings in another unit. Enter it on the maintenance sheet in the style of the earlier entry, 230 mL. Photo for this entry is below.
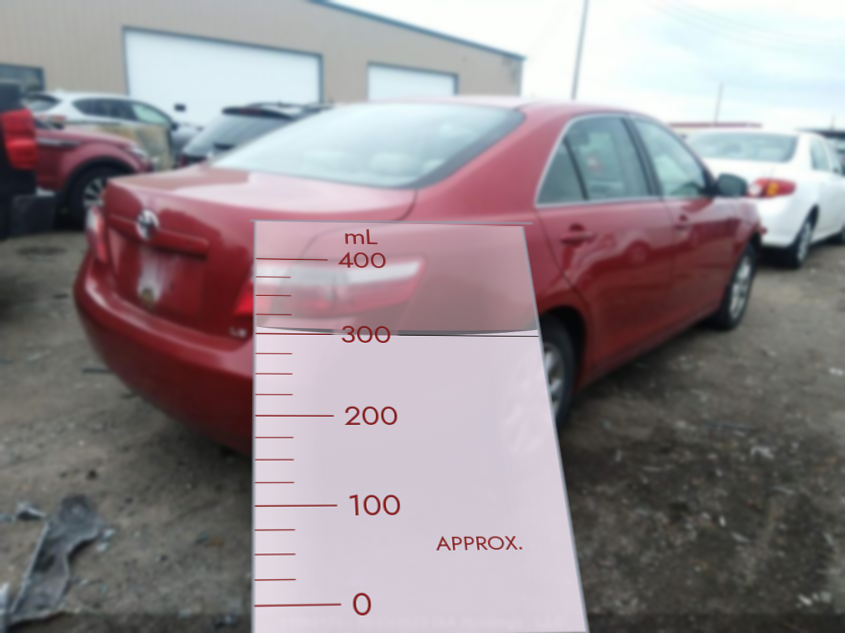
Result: 300 mL
